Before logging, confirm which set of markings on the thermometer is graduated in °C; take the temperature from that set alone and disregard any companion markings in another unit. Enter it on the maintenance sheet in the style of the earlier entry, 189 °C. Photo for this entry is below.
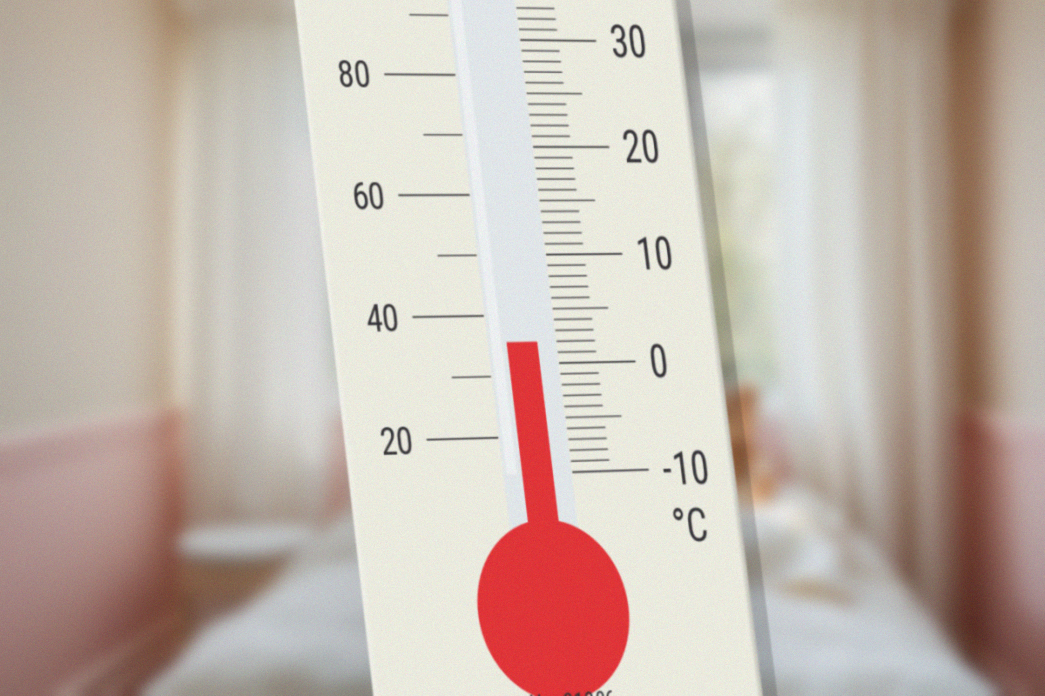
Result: 2 °C
